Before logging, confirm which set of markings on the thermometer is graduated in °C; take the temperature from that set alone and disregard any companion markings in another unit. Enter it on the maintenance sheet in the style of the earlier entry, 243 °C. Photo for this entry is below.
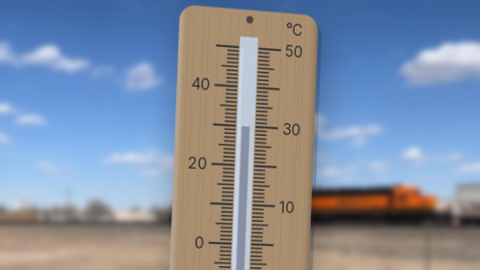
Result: 30 °C
